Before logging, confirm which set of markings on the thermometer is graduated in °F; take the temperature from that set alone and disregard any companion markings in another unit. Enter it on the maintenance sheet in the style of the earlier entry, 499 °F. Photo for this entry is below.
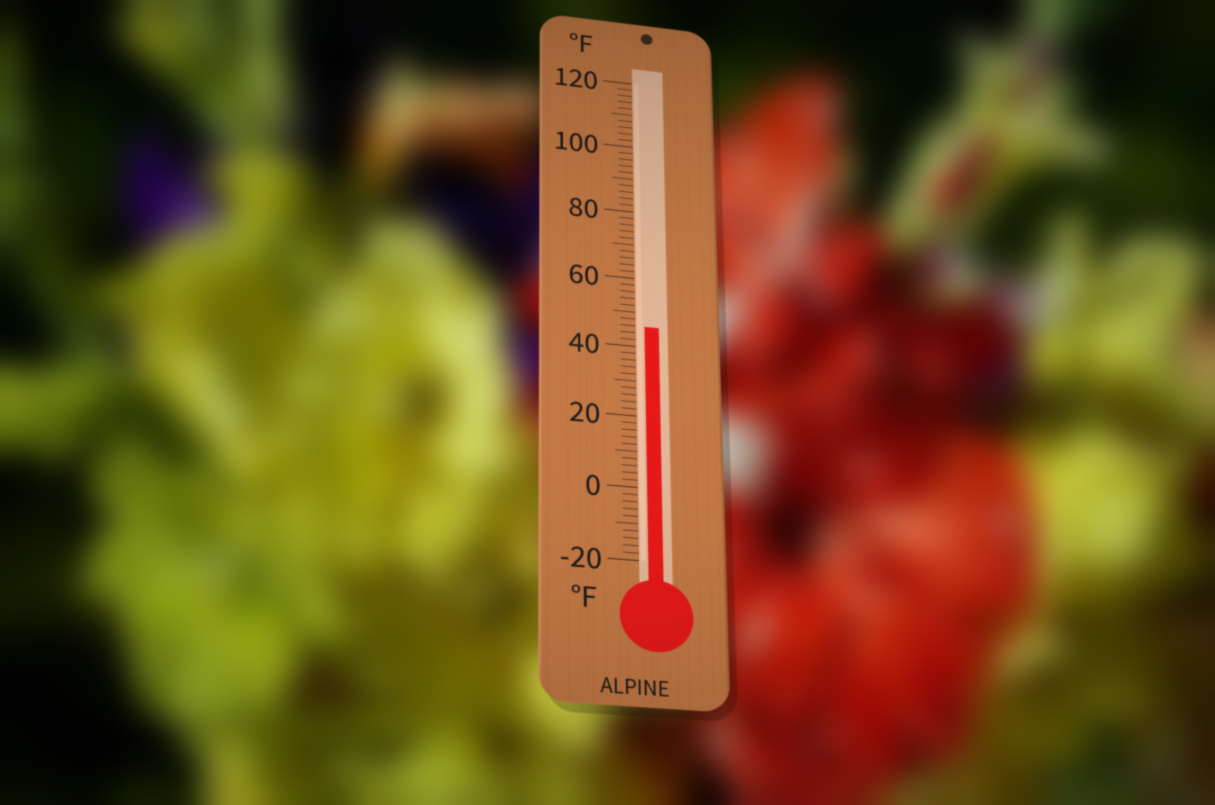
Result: 46 °F
